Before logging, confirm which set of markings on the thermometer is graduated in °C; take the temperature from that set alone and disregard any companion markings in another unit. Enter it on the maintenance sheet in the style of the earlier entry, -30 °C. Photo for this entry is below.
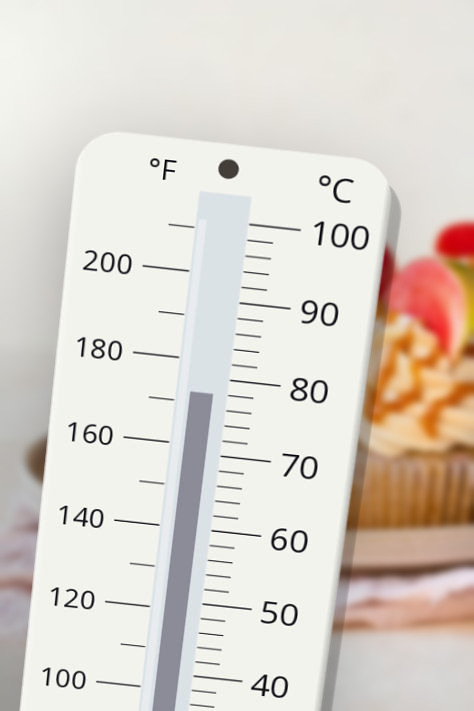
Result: 78 °C
